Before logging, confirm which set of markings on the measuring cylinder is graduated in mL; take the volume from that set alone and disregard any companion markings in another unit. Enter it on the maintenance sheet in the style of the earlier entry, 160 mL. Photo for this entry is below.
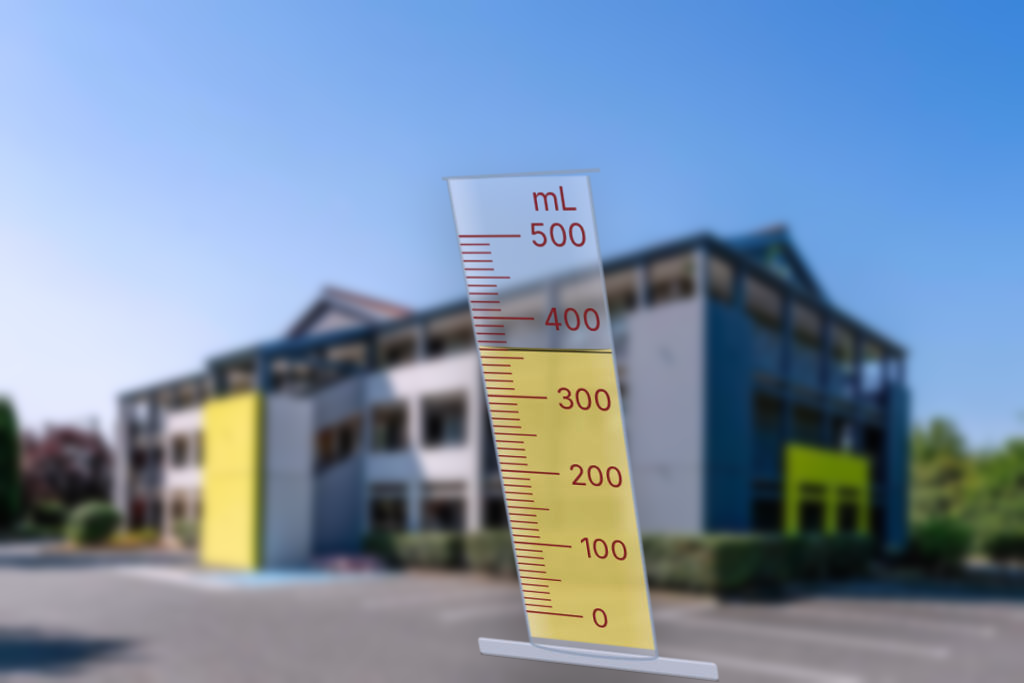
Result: 360 mL
